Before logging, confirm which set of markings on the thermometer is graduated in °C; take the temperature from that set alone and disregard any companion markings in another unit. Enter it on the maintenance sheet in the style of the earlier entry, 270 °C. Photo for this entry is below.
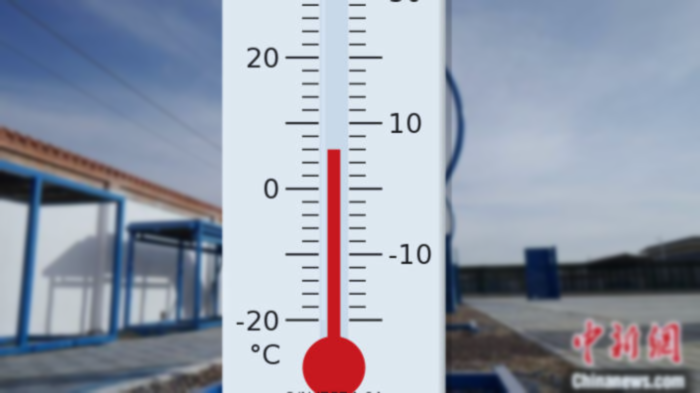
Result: 6 °C
